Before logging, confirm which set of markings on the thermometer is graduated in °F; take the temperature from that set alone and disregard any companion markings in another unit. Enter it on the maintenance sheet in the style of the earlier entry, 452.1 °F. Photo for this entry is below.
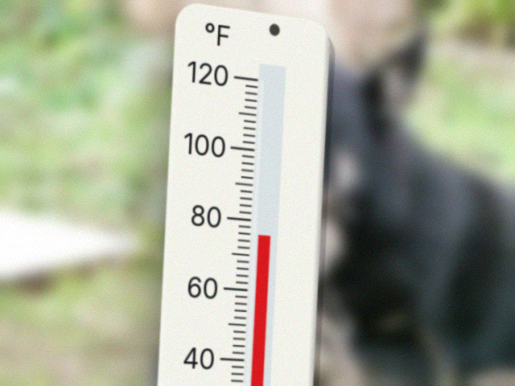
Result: 76 °F
